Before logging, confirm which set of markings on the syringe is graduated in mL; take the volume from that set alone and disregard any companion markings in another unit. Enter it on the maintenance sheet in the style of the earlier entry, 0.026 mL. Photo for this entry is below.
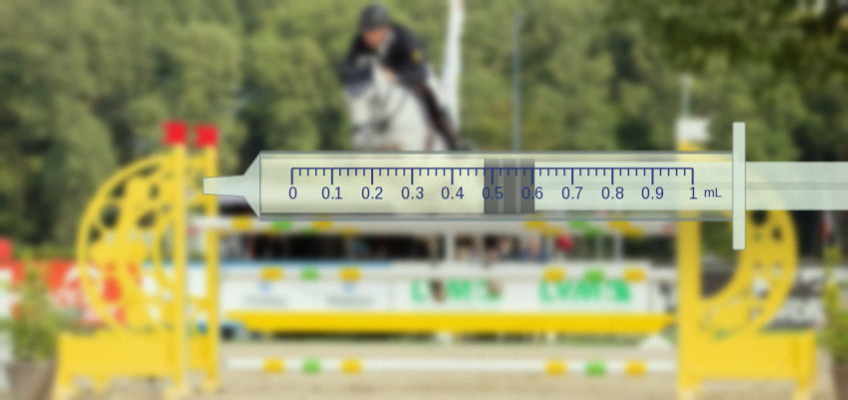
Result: 0.48 mL
